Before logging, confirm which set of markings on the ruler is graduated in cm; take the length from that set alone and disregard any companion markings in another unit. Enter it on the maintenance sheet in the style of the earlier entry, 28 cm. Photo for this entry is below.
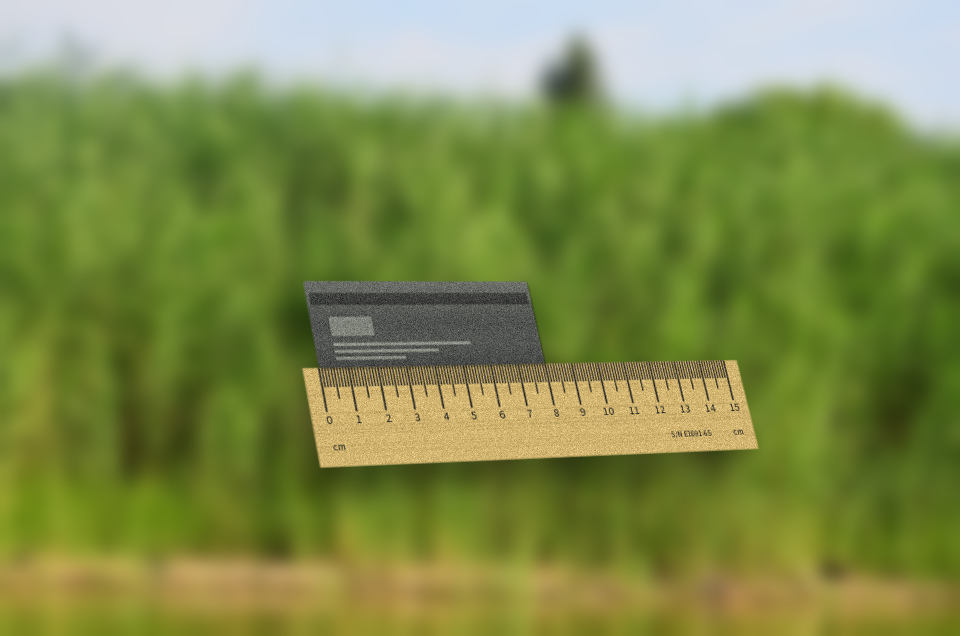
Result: 8 cm
